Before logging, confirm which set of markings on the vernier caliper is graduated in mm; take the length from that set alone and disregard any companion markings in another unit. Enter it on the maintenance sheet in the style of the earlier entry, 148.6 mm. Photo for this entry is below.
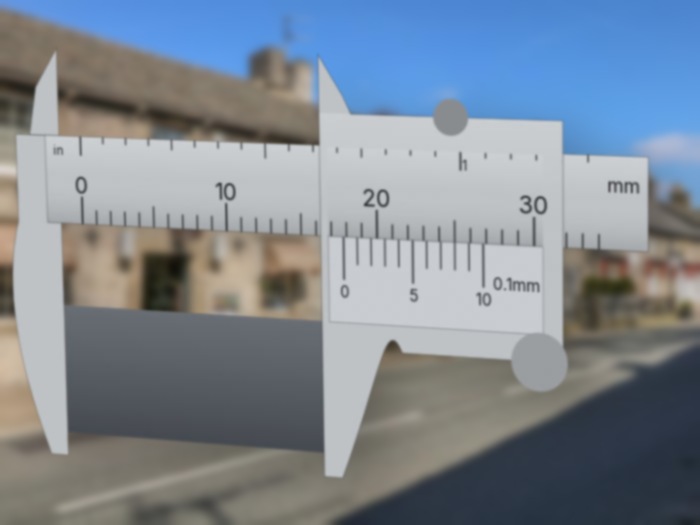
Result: 17.8 mm
